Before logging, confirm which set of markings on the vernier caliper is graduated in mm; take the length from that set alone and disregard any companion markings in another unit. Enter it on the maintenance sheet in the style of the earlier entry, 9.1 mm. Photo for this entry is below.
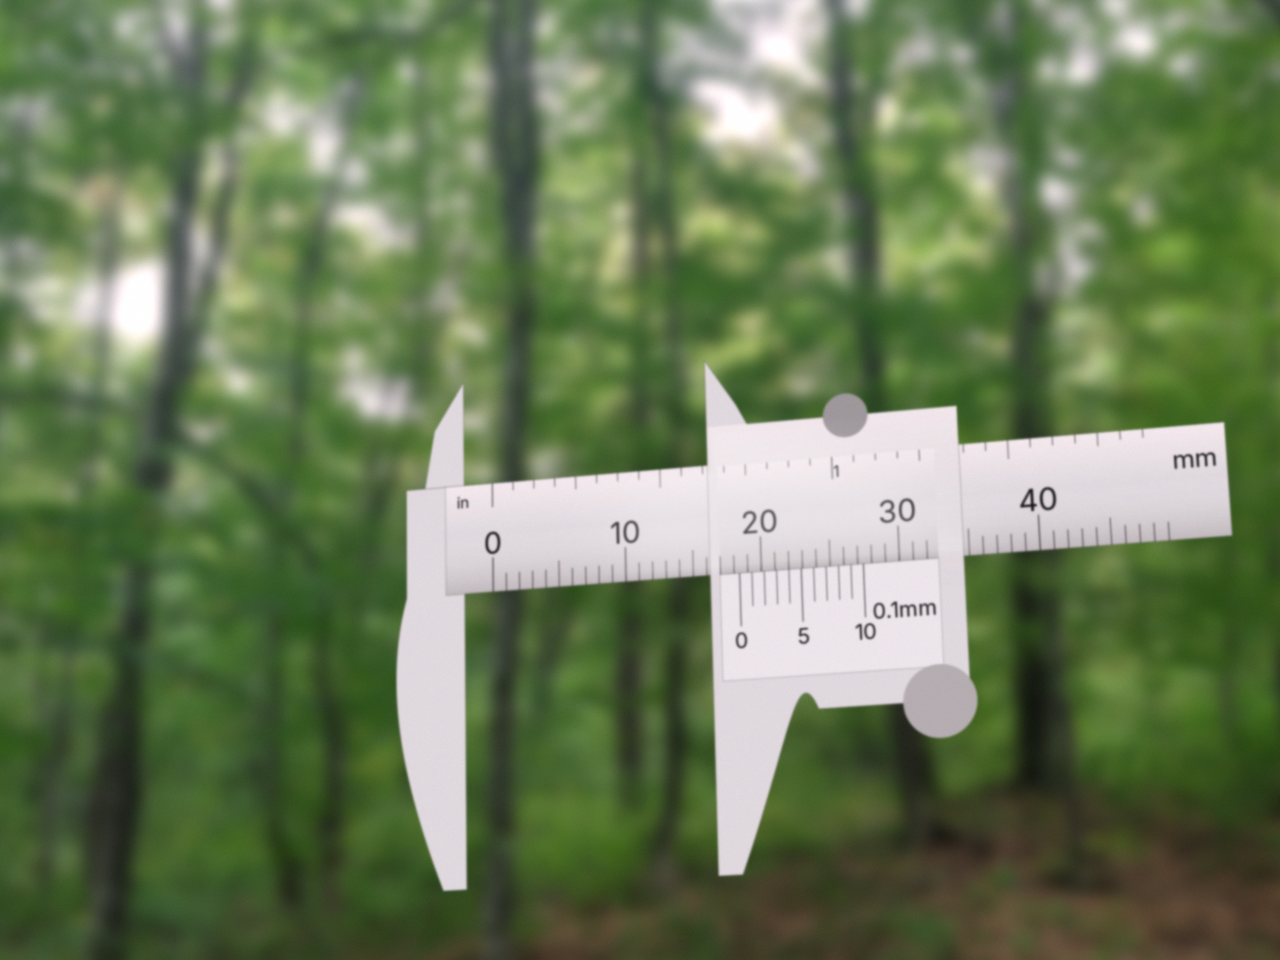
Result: 18.4 mm
